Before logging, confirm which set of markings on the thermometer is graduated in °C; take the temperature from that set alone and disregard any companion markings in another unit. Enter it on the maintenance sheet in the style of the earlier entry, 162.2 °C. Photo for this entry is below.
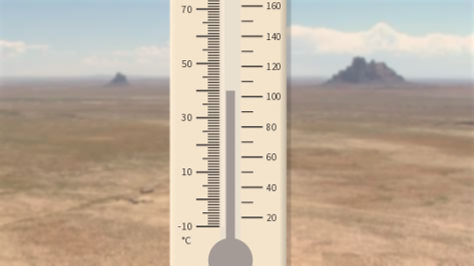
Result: 40 °C
